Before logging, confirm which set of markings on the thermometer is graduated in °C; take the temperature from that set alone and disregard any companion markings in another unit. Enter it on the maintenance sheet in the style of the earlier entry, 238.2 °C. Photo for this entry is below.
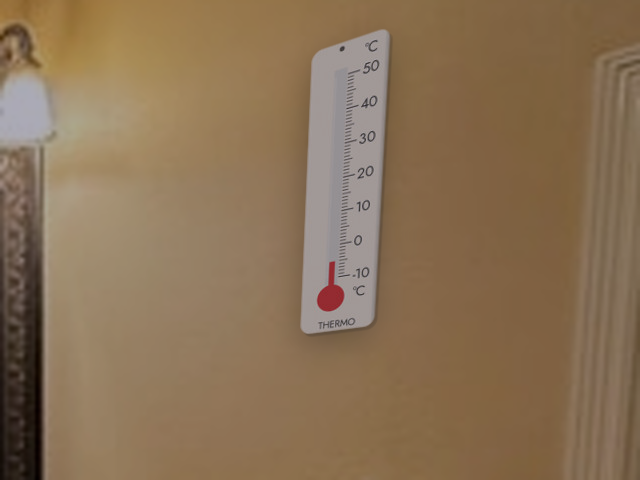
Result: -5 °C
